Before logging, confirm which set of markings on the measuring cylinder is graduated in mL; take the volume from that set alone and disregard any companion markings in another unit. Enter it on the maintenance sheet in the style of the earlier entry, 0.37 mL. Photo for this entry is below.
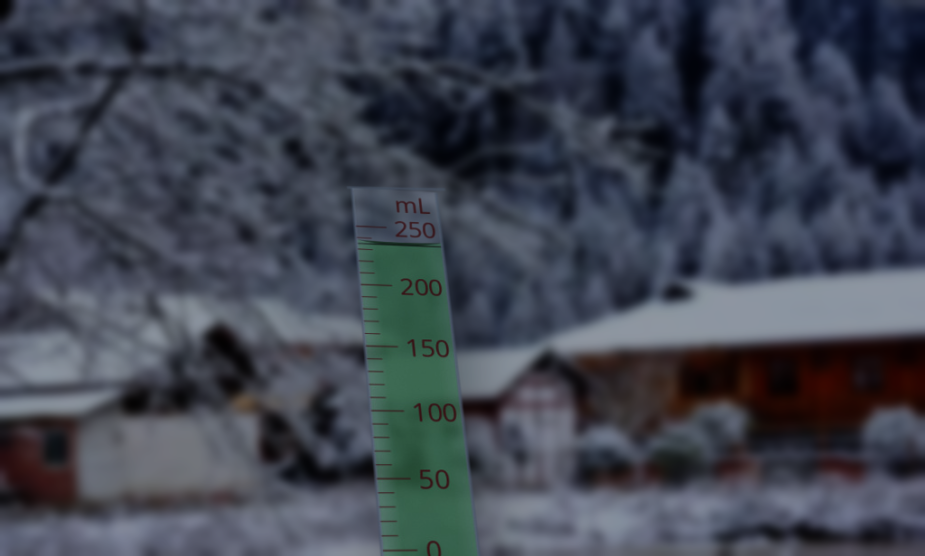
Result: 235 mL
